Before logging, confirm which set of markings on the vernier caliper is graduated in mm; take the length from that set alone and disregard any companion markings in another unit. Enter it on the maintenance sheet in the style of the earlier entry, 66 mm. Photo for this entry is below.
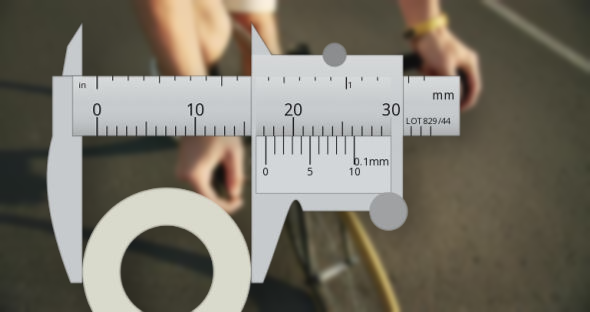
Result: 17.2 mm
